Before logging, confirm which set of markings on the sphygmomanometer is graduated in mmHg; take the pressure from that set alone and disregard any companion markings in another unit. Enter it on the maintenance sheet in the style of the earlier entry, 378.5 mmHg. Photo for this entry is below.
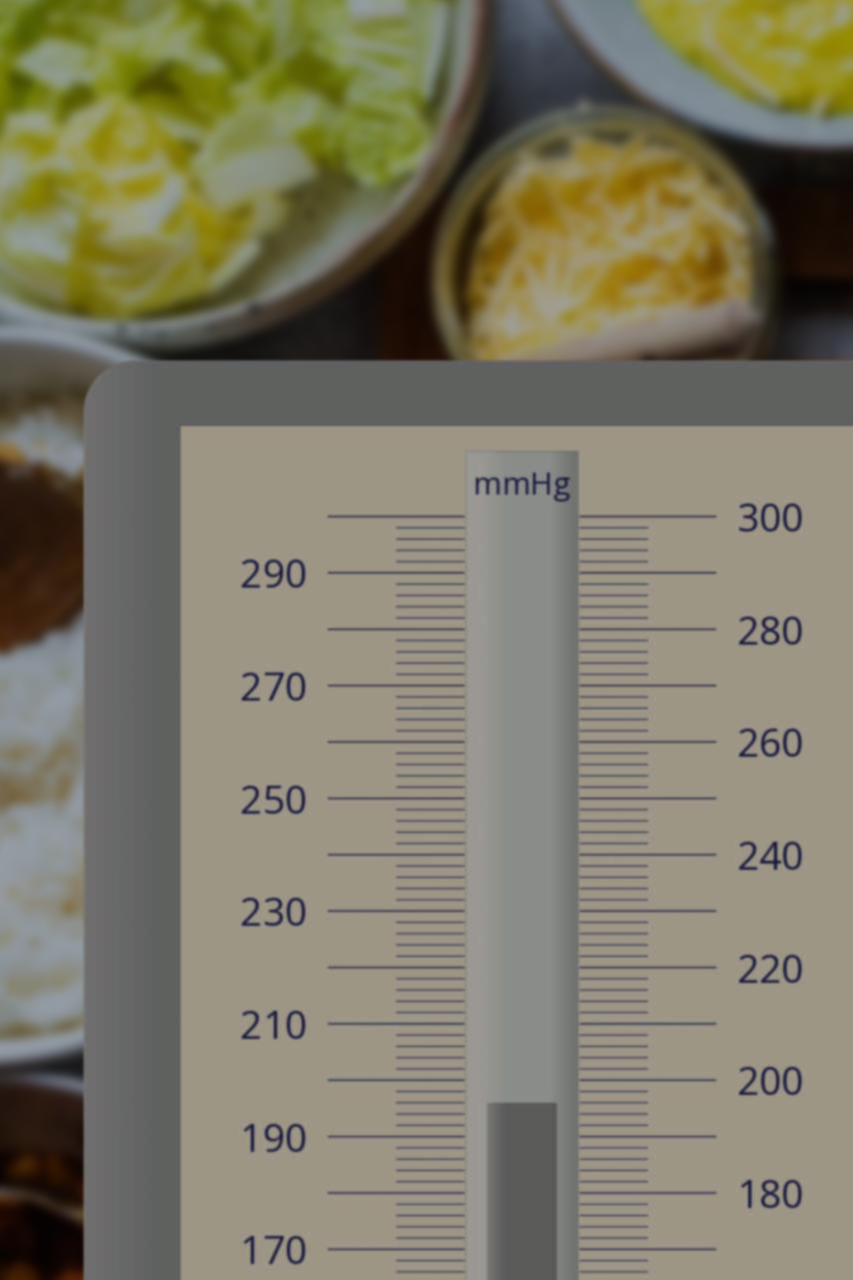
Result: 196 mmHg
